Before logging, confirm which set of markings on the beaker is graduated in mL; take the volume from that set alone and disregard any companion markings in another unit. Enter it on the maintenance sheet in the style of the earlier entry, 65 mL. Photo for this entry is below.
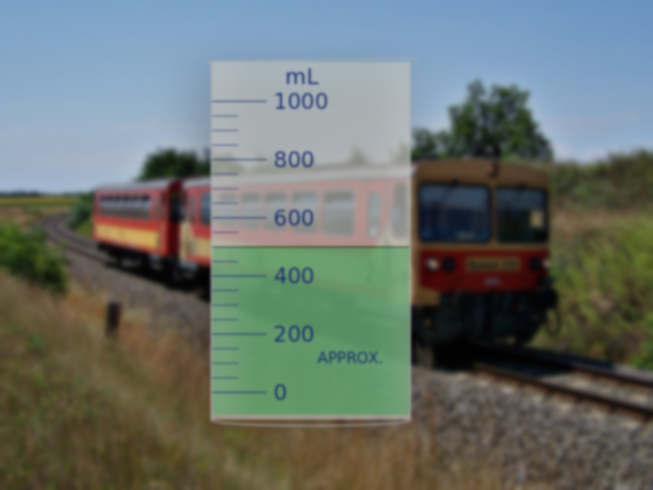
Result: 500 mL
